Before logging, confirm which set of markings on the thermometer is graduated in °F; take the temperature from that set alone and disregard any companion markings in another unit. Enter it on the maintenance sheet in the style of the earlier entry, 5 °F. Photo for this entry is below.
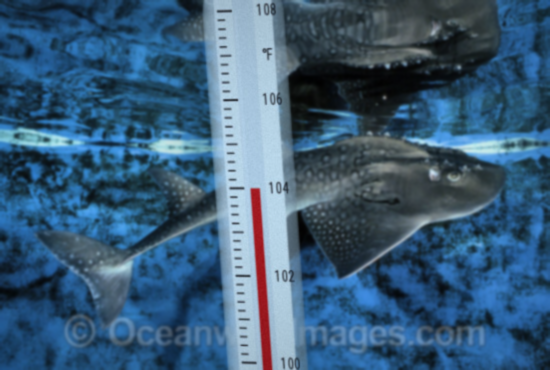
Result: 104 °F
